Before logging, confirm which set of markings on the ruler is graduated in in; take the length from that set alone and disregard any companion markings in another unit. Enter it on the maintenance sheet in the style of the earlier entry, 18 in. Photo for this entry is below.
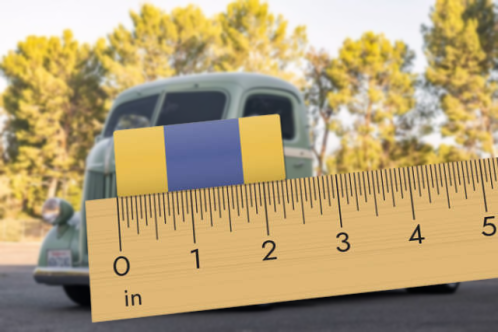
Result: 2.3125 in
